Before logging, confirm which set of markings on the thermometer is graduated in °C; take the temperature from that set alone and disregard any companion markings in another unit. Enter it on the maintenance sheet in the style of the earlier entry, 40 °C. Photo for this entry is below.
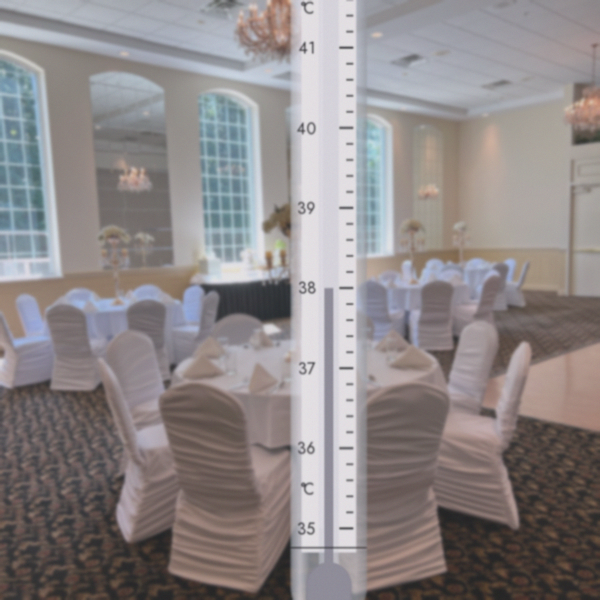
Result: 38 °C
